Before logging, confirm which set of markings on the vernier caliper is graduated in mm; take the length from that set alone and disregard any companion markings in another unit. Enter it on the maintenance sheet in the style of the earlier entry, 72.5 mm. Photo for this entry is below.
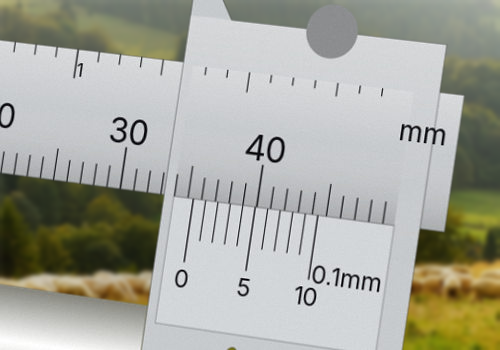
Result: 35.4 mm
